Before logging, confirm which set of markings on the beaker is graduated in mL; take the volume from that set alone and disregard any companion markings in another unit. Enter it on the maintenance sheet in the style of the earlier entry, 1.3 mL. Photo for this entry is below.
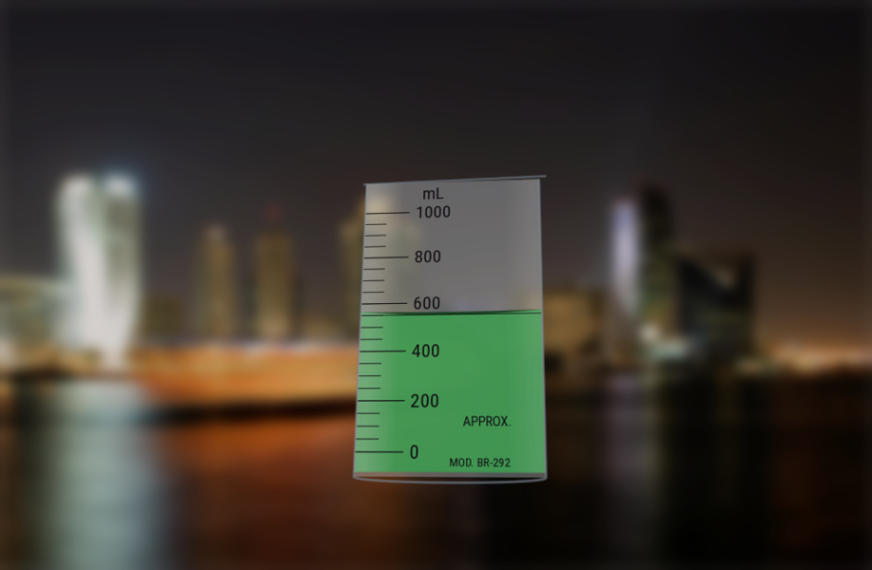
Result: 550 mL
